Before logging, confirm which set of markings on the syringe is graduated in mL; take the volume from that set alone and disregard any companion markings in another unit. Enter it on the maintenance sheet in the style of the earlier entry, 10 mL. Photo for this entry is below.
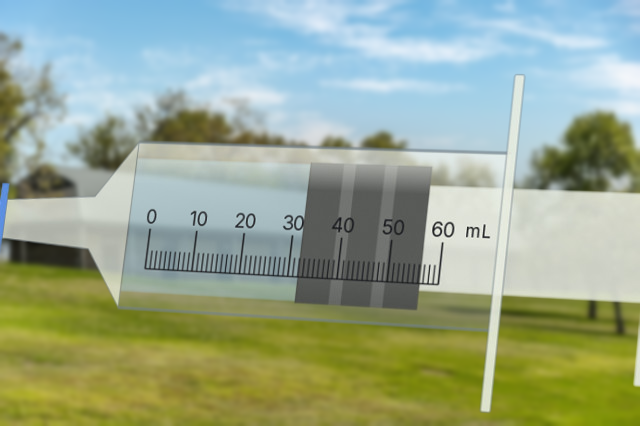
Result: 32 mL
